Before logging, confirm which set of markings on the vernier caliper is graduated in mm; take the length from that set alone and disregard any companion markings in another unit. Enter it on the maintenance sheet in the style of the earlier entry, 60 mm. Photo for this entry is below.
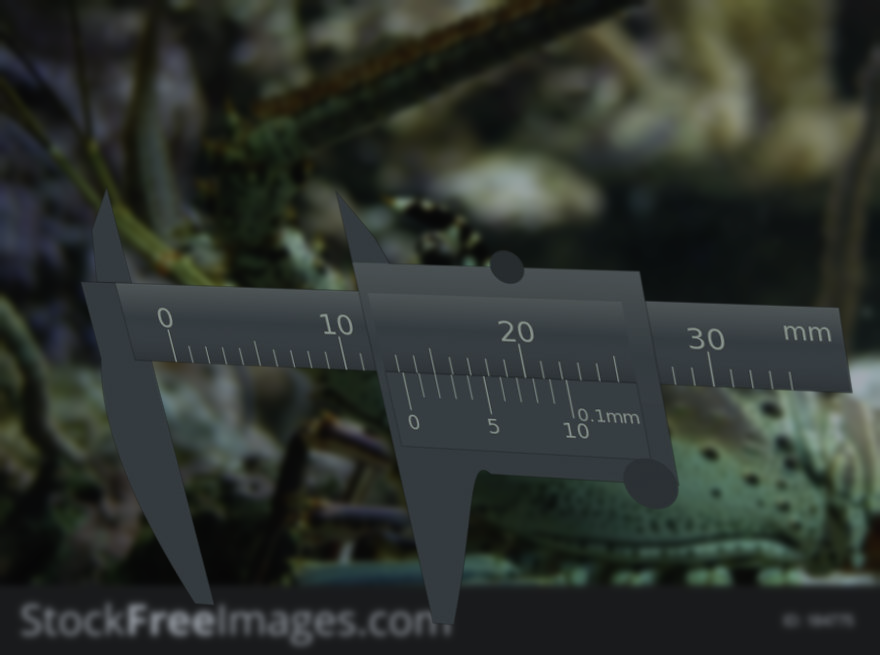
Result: 13.2 mm
